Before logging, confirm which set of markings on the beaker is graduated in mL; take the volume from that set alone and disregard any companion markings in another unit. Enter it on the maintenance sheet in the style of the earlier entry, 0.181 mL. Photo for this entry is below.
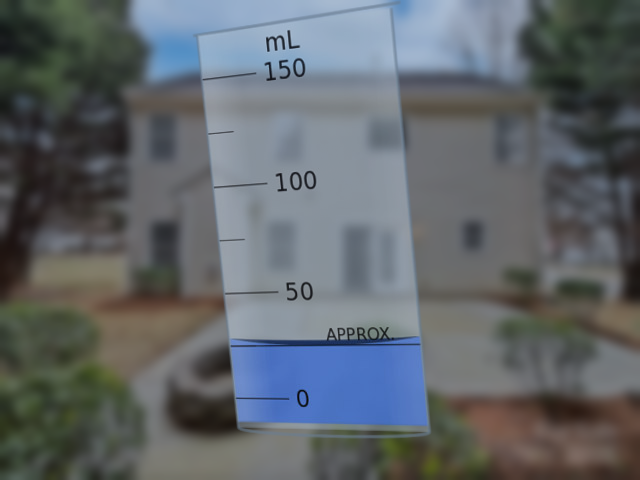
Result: 25 mL
